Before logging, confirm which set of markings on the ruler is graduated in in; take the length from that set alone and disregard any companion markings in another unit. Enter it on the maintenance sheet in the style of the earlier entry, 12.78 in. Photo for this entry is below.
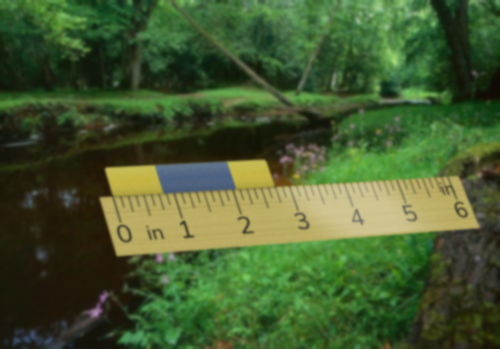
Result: 2.75 in
